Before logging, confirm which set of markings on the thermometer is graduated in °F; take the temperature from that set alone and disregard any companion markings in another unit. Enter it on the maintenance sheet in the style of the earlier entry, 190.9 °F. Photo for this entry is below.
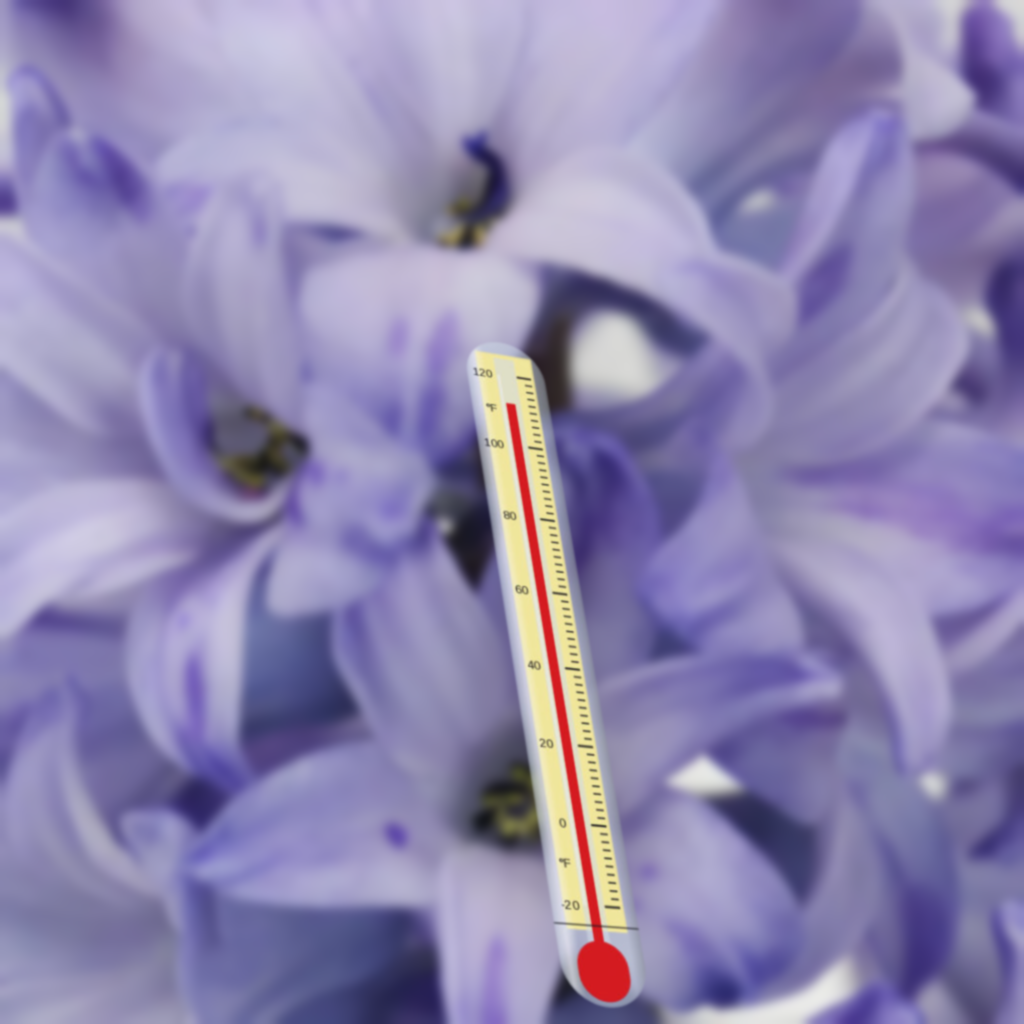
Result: 112 °F
